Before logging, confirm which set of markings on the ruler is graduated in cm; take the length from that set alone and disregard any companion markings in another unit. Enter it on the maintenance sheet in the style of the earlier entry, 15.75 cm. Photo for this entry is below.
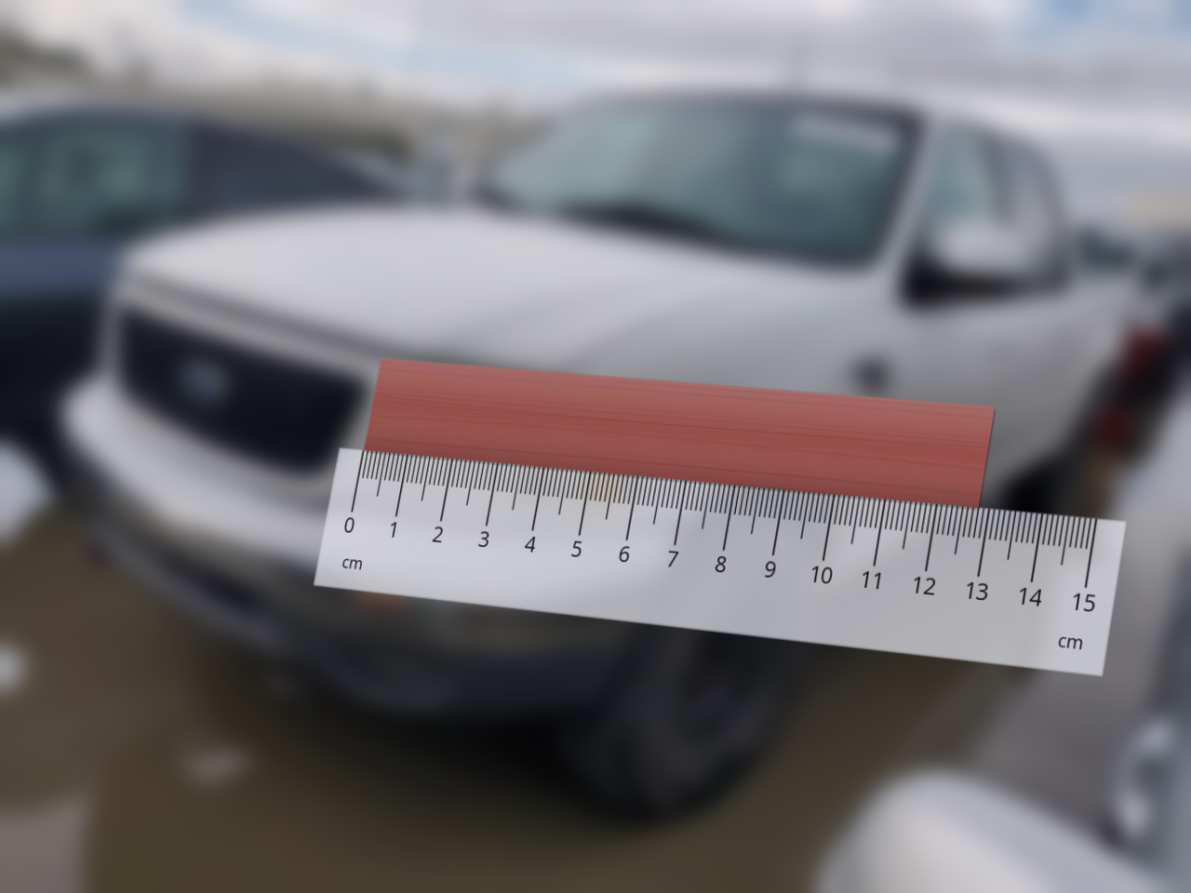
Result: 12.8 cm
